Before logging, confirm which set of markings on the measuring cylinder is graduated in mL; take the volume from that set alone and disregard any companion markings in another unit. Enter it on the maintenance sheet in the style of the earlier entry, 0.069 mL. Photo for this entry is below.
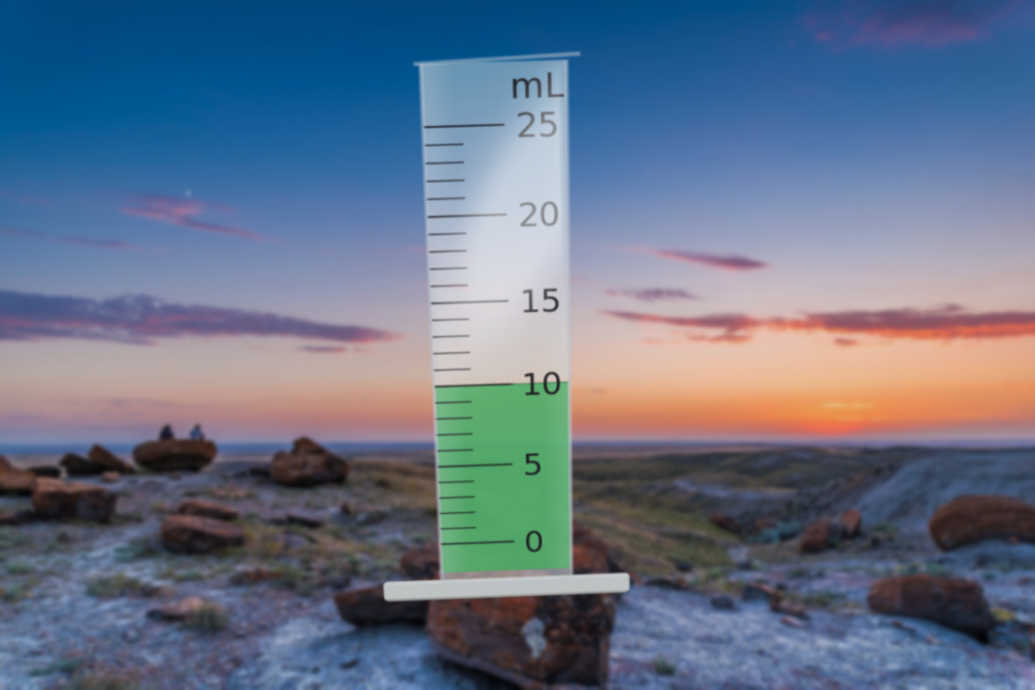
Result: 10 mL
